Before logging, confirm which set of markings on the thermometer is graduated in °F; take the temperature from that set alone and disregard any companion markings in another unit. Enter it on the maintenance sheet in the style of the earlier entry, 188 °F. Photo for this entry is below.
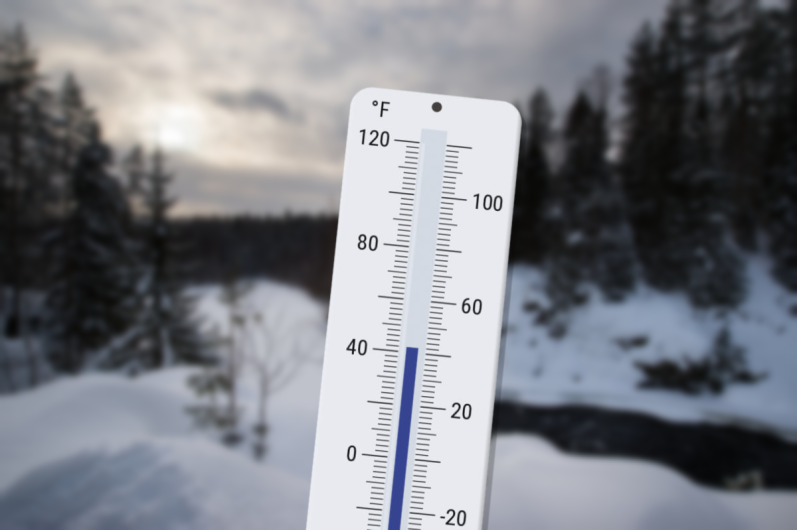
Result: 42 °F
